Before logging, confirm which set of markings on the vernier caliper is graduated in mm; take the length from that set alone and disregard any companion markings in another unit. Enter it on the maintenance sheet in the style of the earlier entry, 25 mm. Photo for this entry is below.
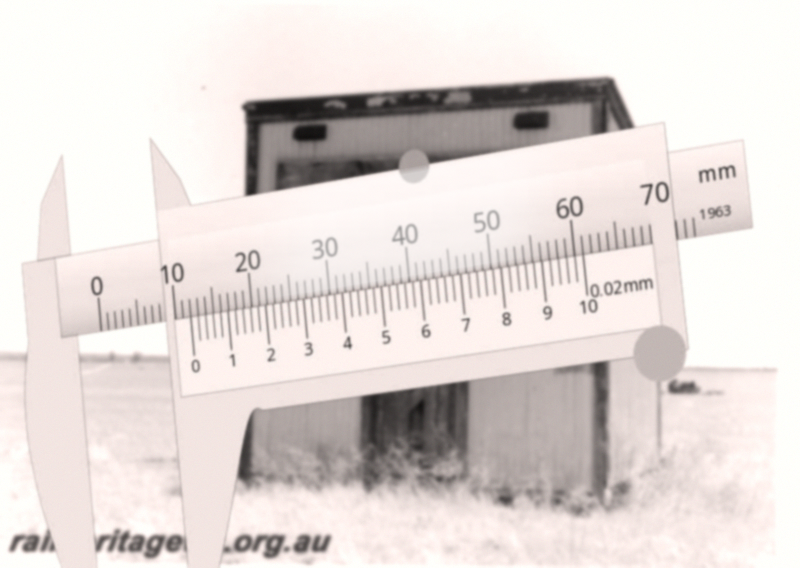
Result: 12.0 mm
